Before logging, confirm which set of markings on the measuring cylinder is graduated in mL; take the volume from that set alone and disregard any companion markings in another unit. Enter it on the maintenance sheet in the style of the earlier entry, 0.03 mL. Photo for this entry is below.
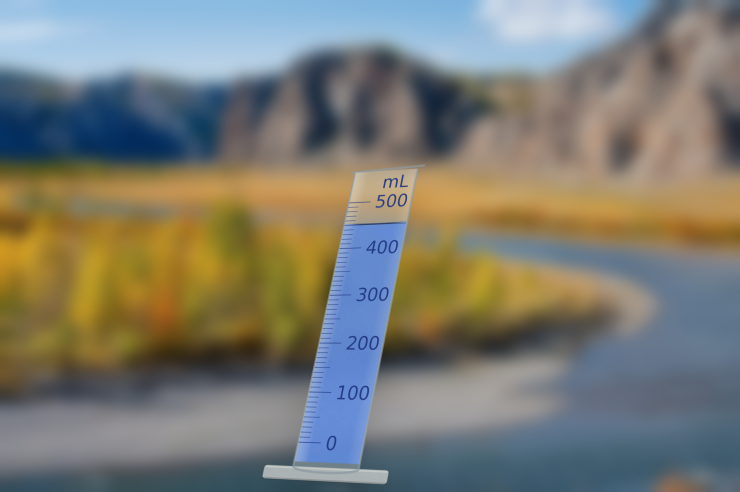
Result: 450 mL
